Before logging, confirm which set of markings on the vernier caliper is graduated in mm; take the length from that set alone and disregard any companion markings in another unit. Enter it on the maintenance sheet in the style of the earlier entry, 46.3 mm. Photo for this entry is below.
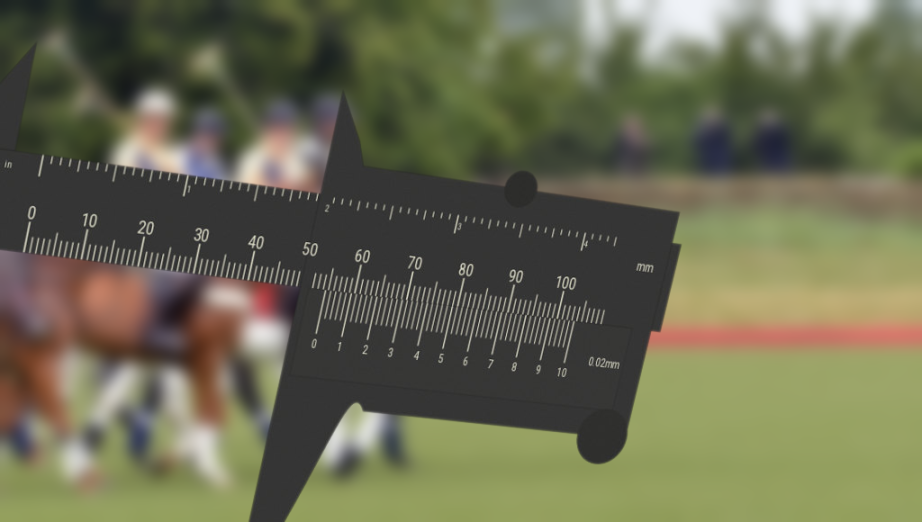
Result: 54.5 mm
